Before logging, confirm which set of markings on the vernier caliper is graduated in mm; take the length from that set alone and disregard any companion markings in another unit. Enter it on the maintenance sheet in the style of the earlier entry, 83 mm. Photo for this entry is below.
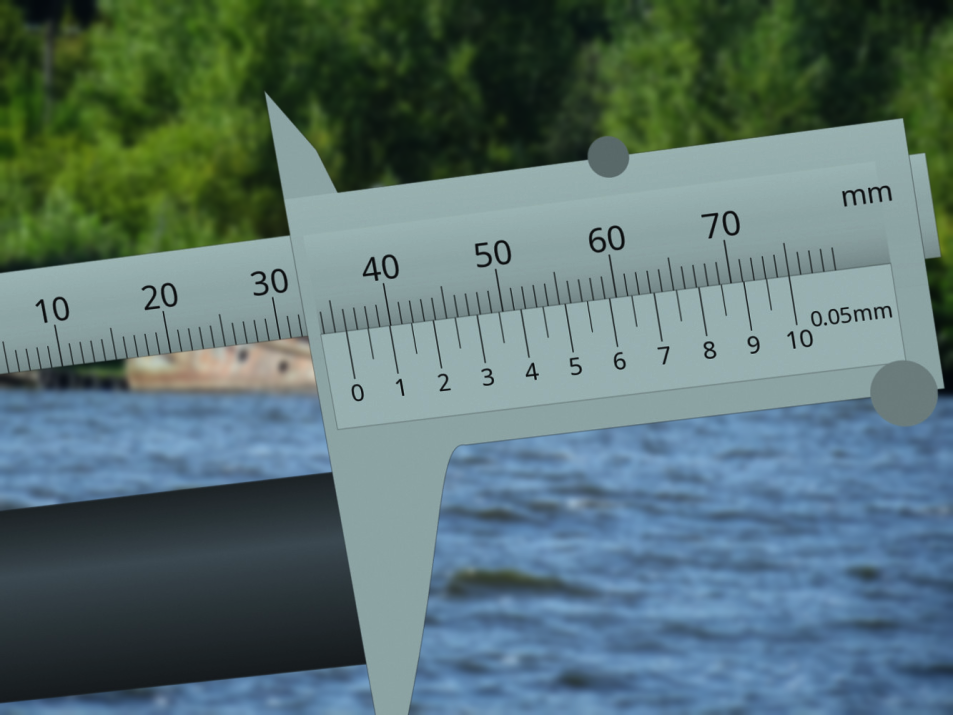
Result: 36.0 mm
